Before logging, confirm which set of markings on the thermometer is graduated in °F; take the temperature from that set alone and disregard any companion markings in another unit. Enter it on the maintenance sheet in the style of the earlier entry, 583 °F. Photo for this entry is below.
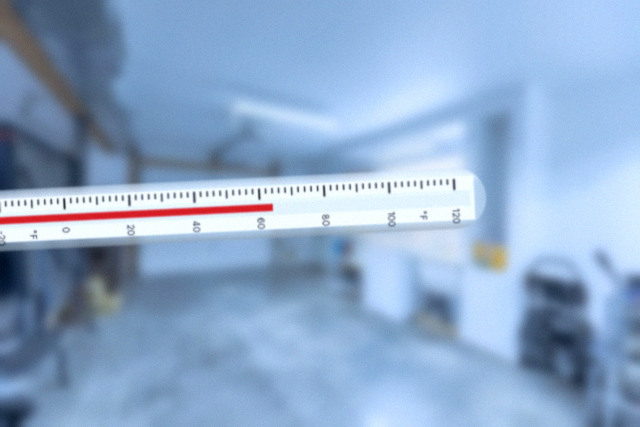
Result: 64 °F
